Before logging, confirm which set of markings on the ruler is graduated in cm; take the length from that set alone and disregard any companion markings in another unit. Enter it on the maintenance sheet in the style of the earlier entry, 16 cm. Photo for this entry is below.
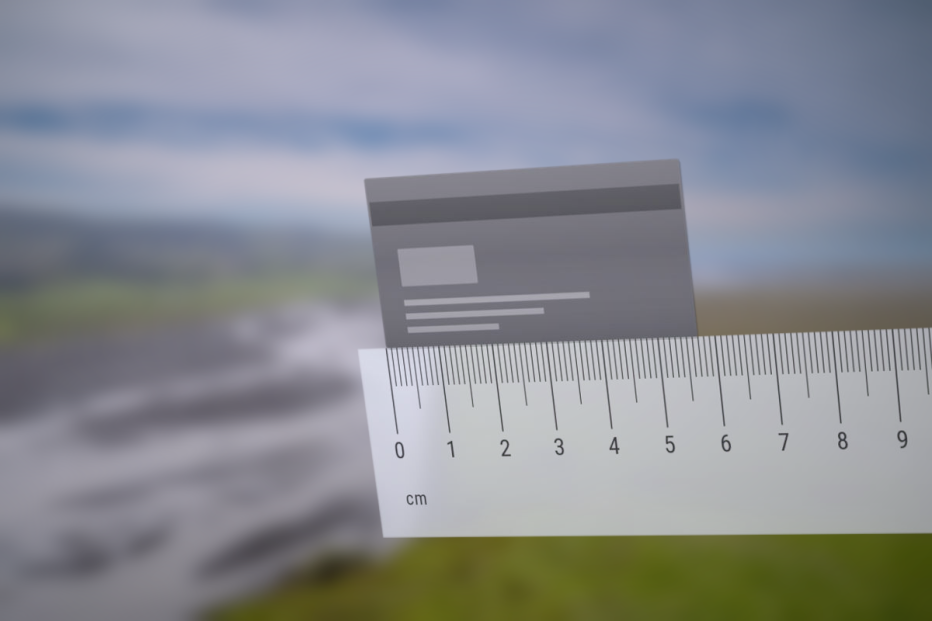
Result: 5.7 cm
